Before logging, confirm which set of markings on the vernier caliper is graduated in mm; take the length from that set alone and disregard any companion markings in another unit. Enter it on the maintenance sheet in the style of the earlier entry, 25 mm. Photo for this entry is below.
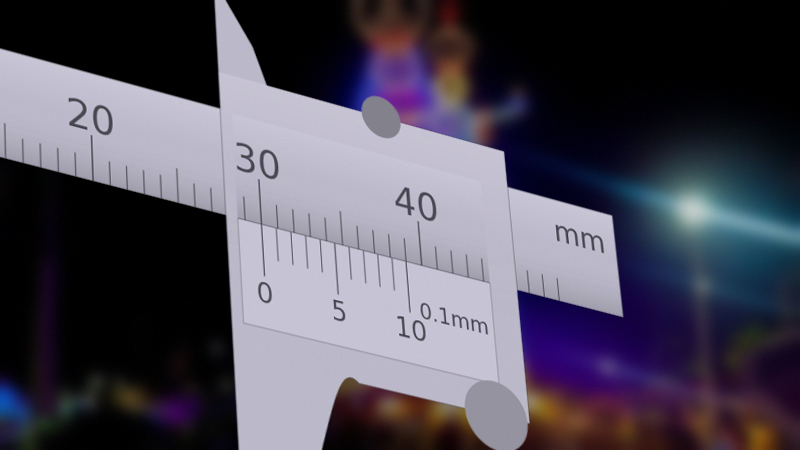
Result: 30.0 mm
